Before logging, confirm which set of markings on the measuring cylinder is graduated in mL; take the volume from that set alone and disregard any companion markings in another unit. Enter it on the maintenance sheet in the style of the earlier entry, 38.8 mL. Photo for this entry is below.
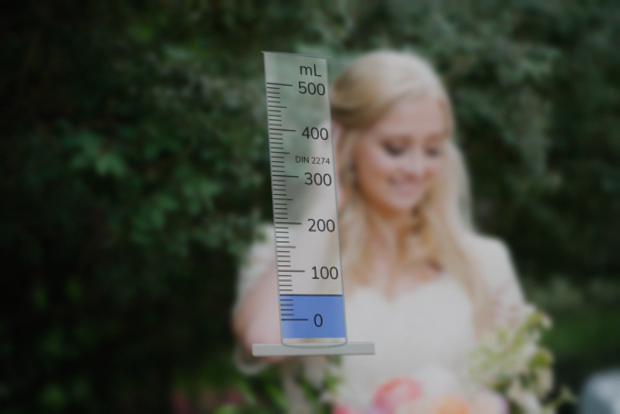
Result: 50 mL
